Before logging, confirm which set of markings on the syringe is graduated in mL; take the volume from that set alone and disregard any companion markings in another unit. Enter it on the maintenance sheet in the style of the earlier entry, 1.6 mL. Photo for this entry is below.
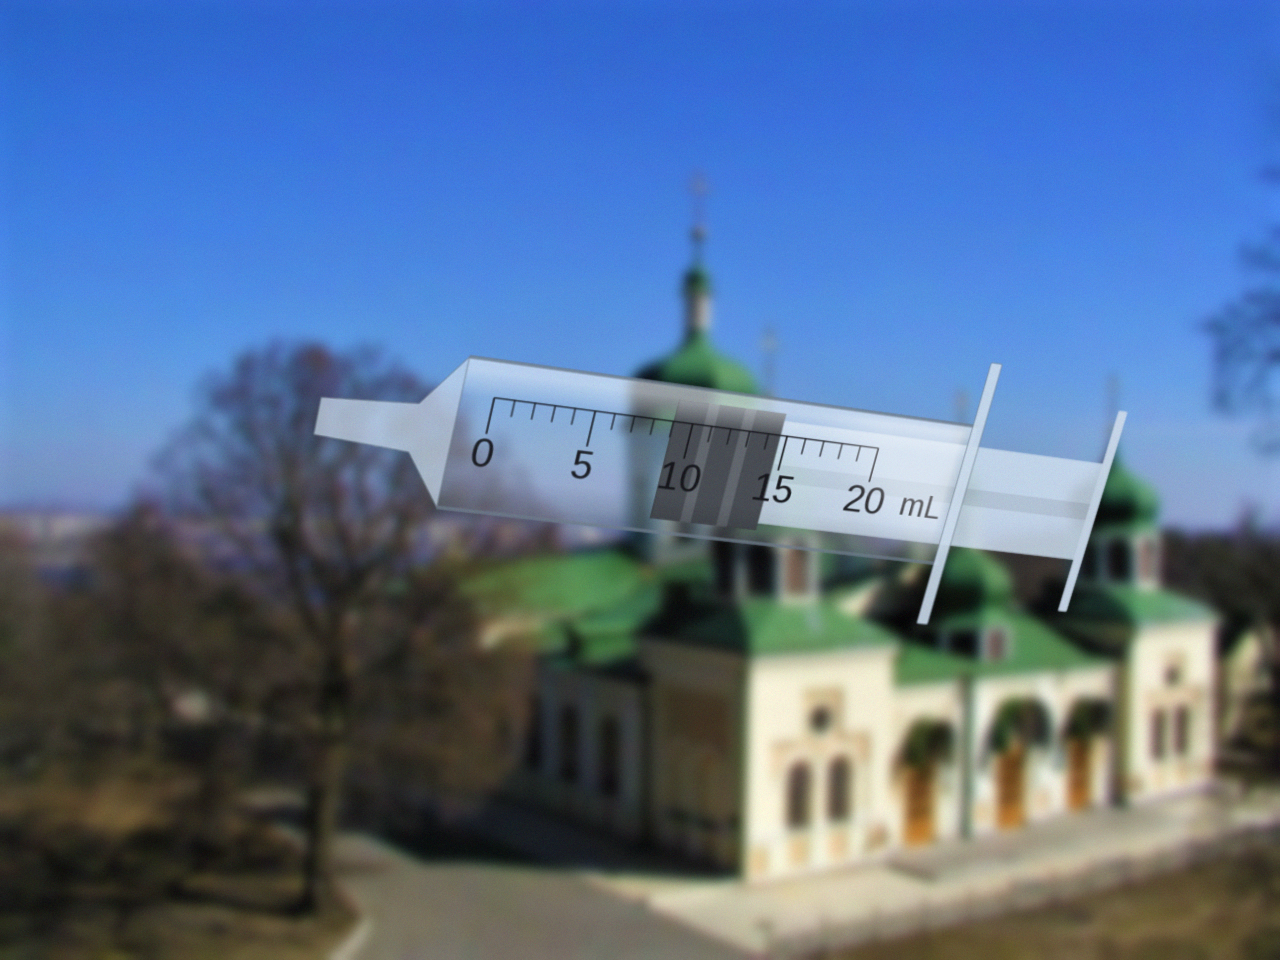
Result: 9 mL
